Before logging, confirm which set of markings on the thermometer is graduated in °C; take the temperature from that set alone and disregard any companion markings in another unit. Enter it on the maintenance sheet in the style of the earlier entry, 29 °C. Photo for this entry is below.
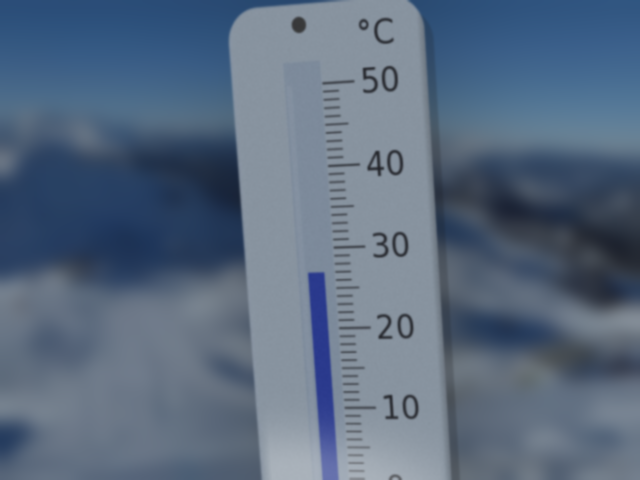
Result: 27 °C
